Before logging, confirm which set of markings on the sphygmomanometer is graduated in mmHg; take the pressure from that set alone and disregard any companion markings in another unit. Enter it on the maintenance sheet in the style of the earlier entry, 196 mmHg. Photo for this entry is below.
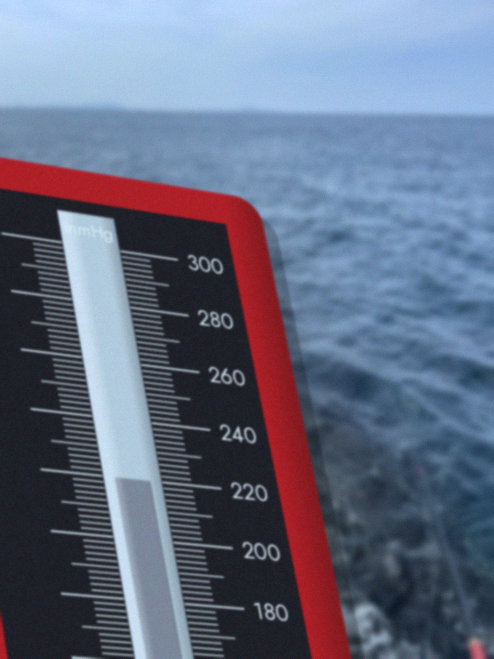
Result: 220 mmHg
